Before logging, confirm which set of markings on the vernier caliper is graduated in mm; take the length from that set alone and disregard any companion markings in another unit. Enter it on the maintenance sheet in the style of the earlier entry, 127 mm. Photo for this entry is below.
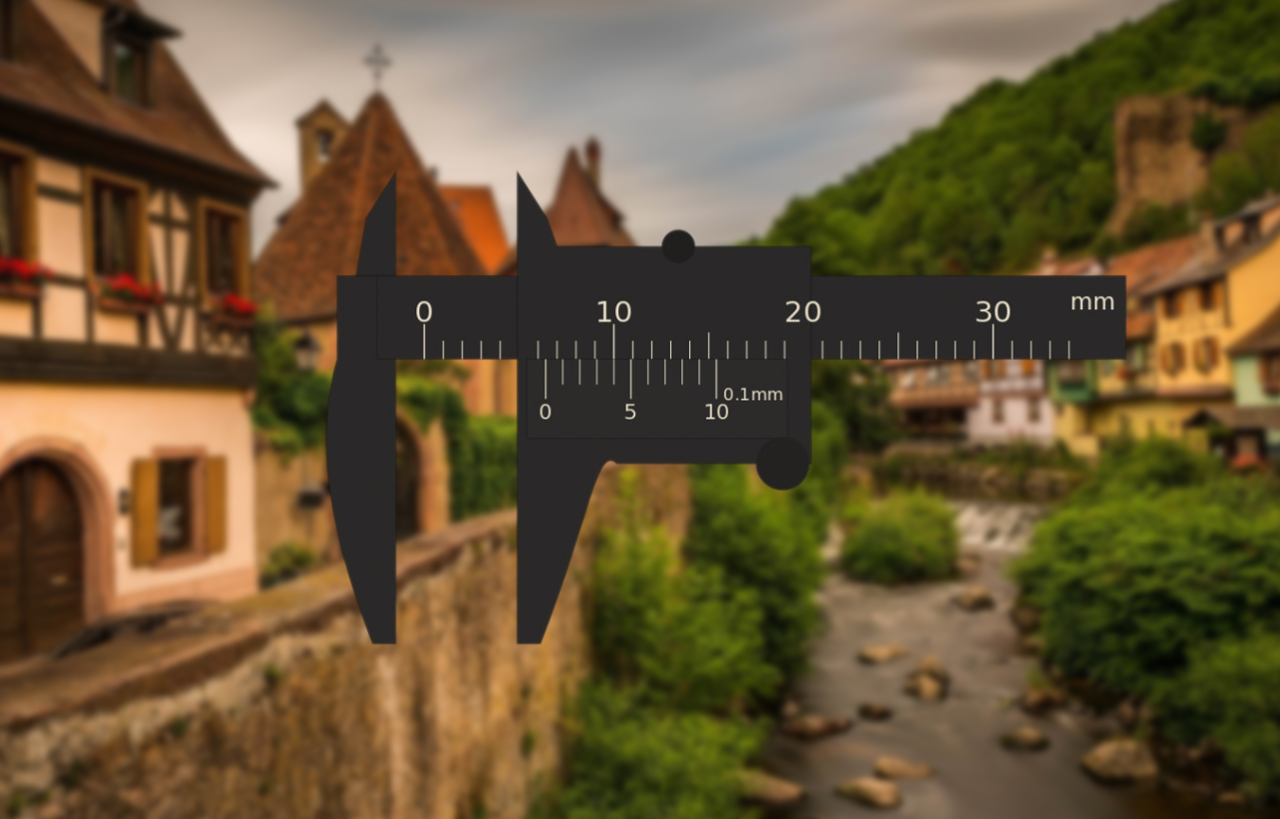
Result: 6.4 mm
